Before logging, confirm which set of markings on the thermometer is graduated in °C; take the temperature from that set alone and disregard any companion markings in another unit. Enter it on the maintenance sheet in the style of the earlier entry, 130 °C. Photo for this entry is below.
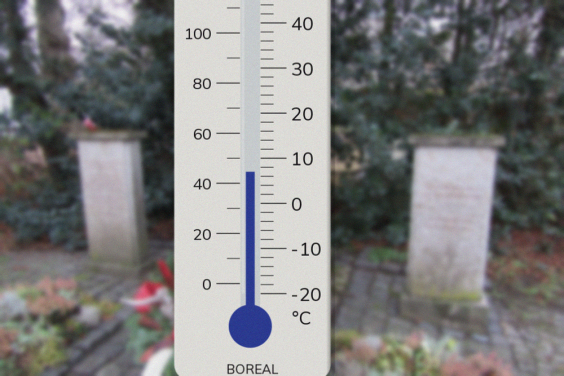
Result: 7 °C
